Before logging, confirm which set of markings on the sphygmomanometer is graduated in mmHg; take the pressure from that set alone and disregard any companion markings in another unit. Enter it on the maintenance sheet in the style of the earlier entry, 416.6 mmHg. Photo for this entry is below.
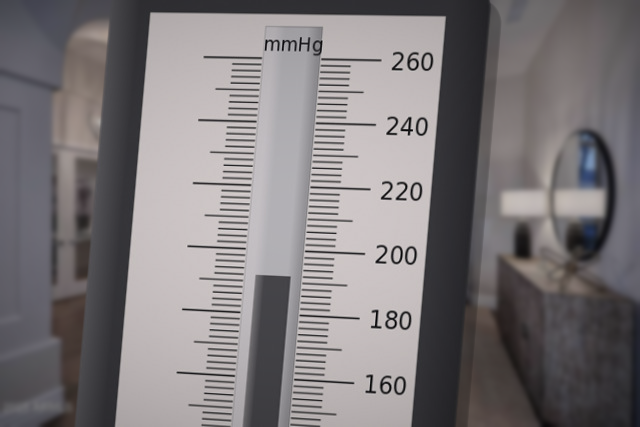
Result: 192 mmHg
